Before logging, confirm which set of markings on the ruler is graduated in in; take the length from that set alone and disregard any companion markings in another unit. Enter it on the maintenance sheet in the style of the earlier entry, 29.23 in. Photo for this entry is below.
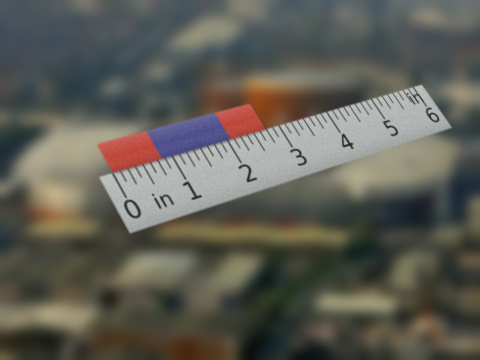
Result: 2.75 in
